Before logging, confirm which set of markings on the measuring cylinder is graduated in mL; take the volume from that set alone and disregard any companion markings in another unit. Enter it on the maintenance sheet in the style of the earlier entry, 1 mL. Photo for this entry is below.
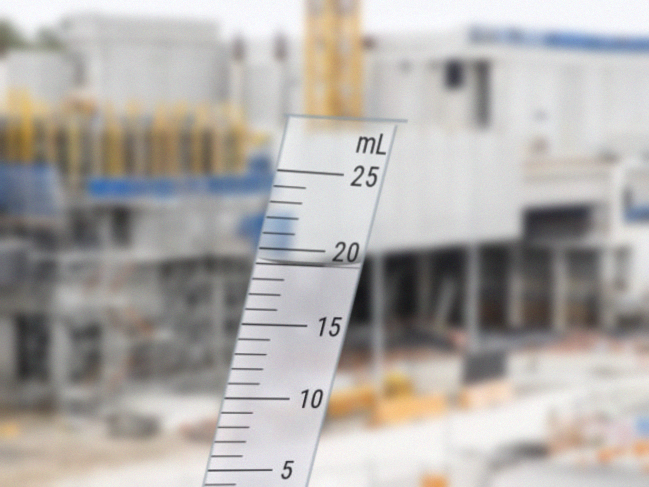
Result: 19 mL
